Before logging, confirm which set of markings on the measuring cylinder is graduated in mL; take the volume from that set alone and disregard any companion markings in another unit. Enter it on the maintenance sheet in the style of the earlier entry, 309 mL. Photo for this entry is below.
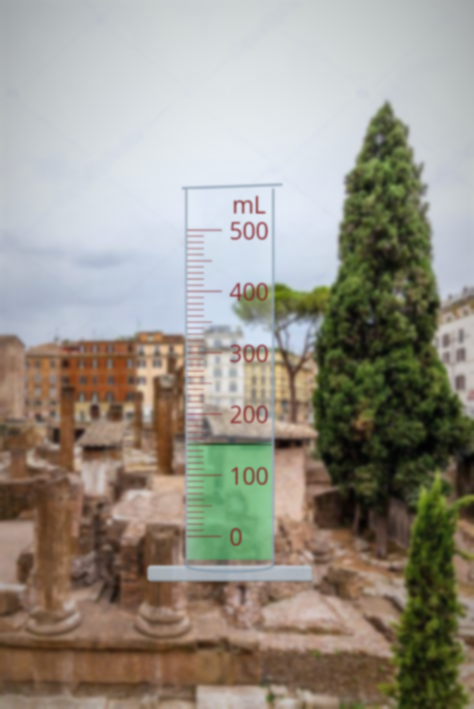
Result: 150 mL
